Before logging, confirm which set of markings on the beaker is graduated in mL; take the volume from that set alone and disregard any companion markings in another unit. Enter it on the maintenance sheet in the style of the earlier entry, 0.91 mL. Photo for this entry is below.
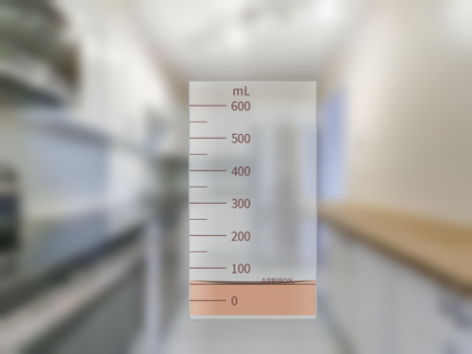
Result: 50 mL
